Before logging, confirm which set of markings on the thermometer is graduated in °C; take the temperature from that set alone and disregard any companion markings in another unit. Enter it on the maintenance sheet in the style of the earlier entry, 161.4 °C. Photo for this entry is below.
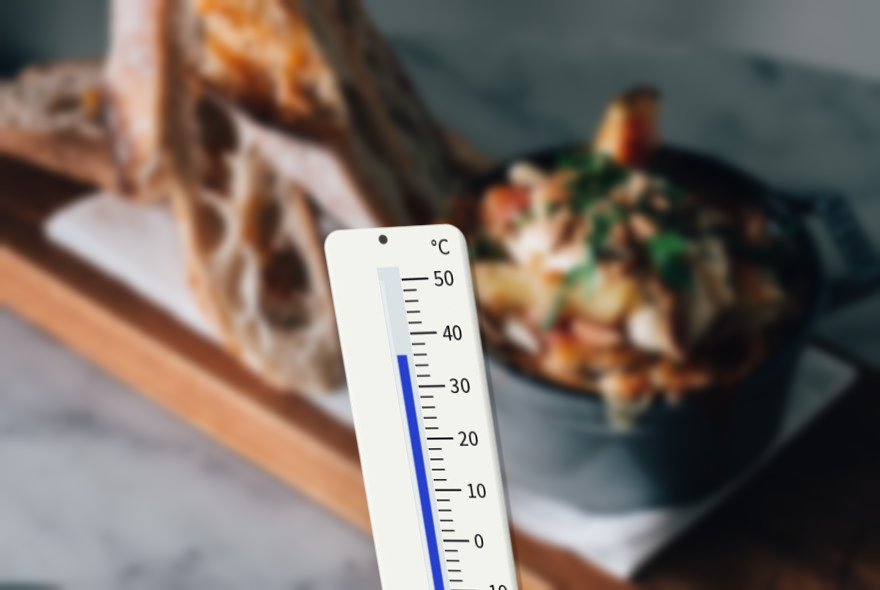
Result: 36 °C
